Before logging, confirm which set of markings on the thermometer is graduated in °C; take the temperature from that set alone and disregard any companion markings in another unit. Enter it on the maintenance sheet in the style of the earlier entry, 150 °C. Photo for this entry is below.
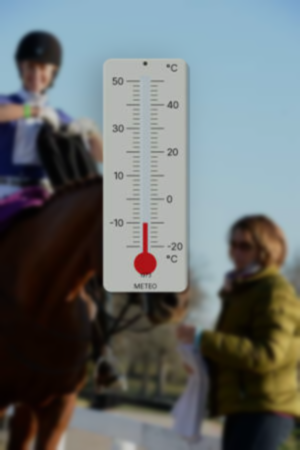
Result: -10 °C
